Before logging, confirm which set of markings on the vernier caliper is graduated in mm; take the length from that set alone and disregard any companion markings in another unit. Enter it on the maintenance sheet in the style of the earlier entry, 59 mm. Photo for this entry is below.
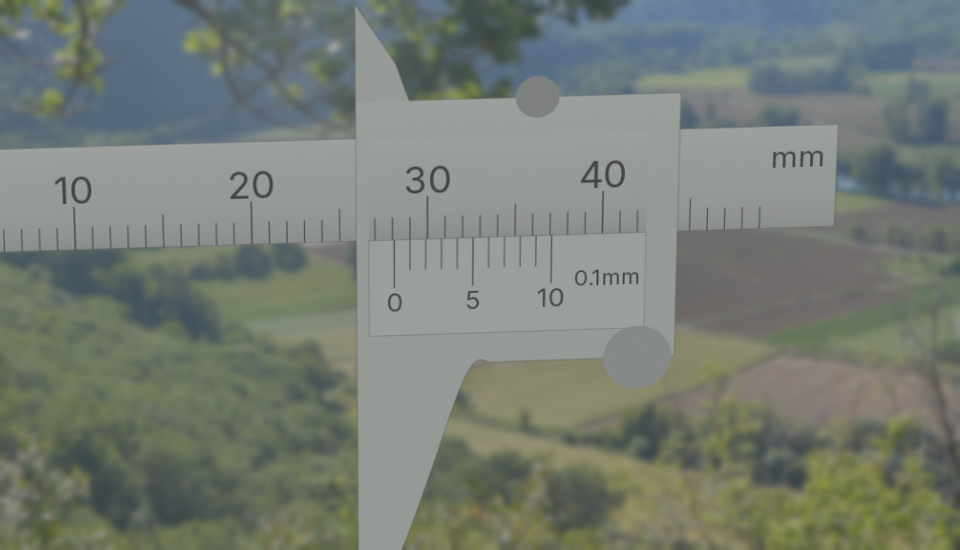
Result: 28.1 mm
